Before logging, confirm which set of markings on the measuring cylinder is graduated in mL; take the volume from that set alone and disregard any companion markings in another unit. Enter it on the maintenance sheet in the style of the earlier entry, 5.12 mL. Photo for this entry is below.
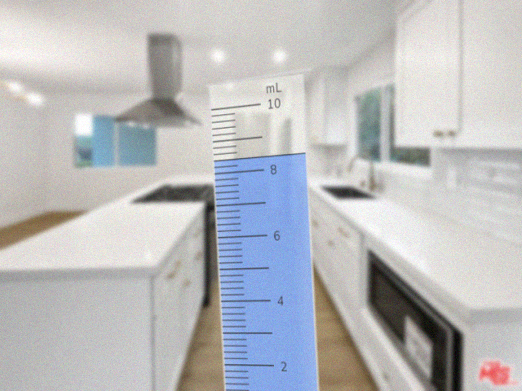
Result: 8.4 mL
